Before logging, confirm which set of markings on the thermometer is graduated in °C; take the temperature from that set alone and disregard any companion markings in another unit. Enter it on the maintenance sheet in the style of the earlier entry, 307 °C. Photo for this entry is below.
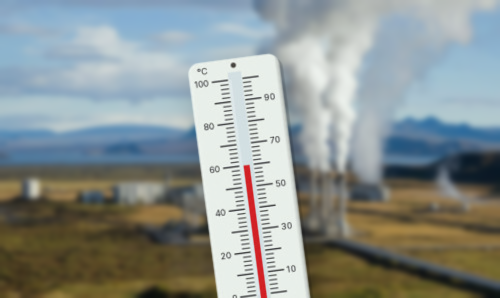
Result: 60 °C
